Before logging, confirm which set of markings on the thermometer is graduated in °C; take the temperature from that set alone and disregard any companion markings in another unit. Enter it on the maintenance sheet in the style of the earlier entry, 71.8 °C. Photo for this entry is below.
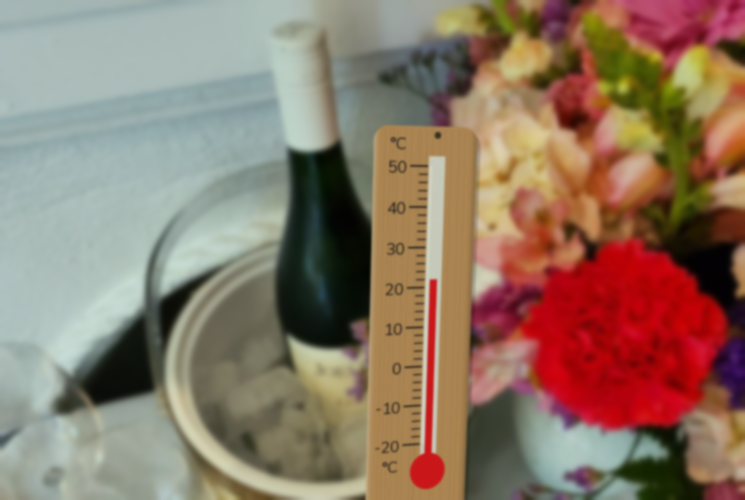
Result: 22 °C
